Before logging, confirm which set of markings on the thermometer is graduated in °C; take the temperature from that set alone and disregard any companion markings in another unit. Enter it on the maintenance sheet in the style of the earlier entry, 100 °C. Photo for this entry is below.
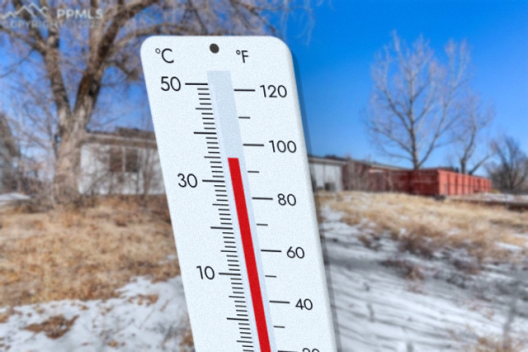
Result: 35 °C
